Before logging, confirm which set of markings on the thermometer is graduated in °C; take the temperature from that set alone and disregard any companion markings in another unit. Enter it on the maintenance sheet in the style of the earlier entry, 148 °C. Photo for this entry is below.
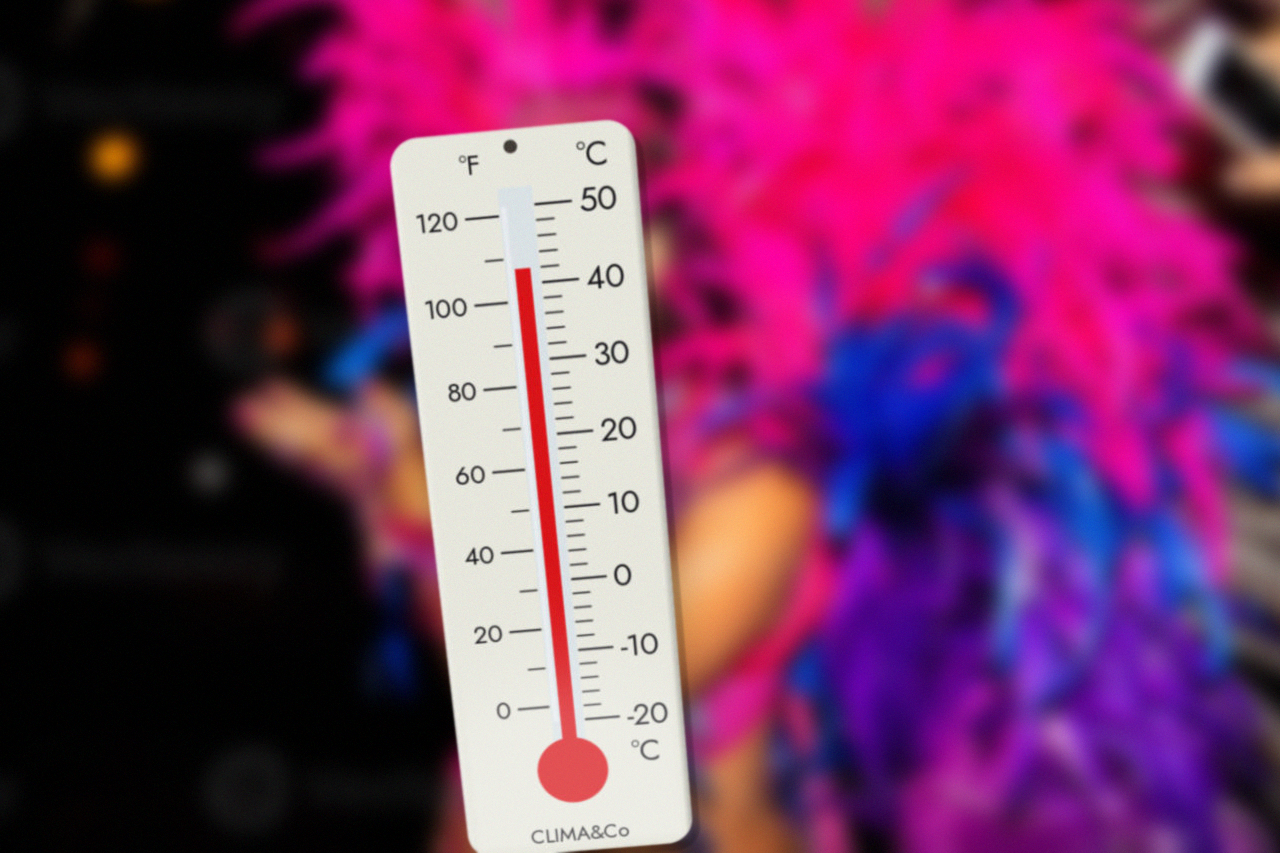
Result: 42 °C
